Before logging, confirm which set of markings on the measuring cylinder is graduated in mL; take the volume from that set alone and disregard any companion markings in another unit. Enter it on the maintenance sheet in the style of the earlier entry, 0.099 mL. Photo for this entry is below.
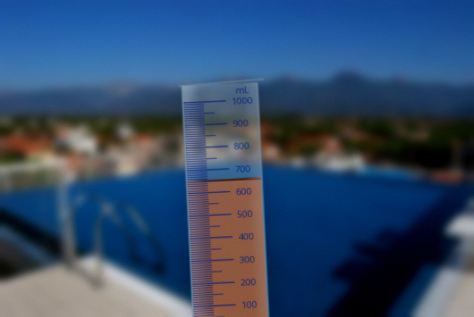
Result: 650 mL
